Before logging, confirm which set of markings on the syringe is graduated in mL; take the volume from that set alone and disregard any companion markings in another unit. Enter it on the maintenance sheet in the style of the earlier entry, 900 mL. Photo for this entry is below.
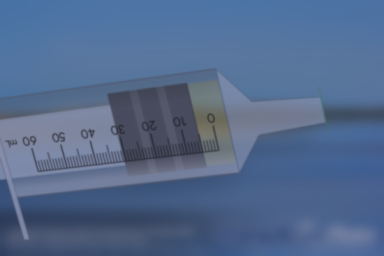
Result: 5 mL
